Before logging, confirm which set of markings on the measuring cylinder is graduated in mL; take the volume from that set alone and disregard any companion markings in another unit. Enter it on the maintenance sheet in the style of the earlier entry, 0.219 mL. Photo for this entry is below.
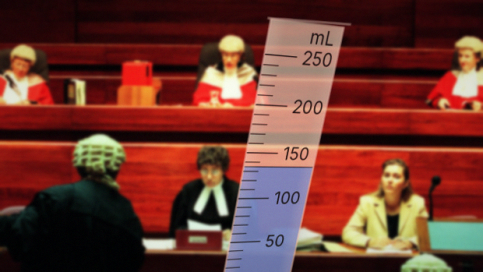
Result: 135 mL
